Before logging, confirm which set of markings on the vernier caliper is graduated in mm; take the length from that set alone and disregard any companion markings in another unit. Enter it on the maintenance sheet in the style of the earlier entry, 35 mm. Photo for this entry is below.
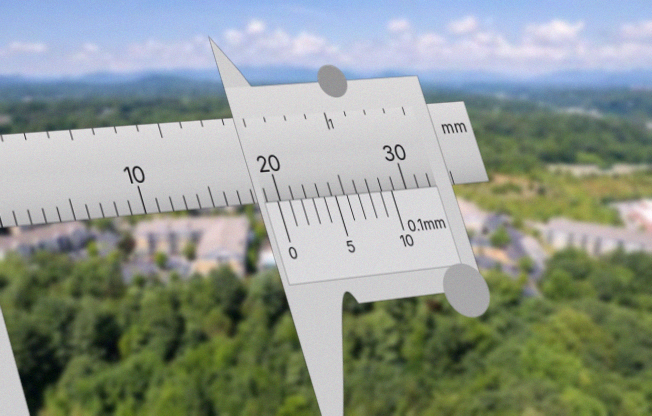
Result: 19.8 mm
